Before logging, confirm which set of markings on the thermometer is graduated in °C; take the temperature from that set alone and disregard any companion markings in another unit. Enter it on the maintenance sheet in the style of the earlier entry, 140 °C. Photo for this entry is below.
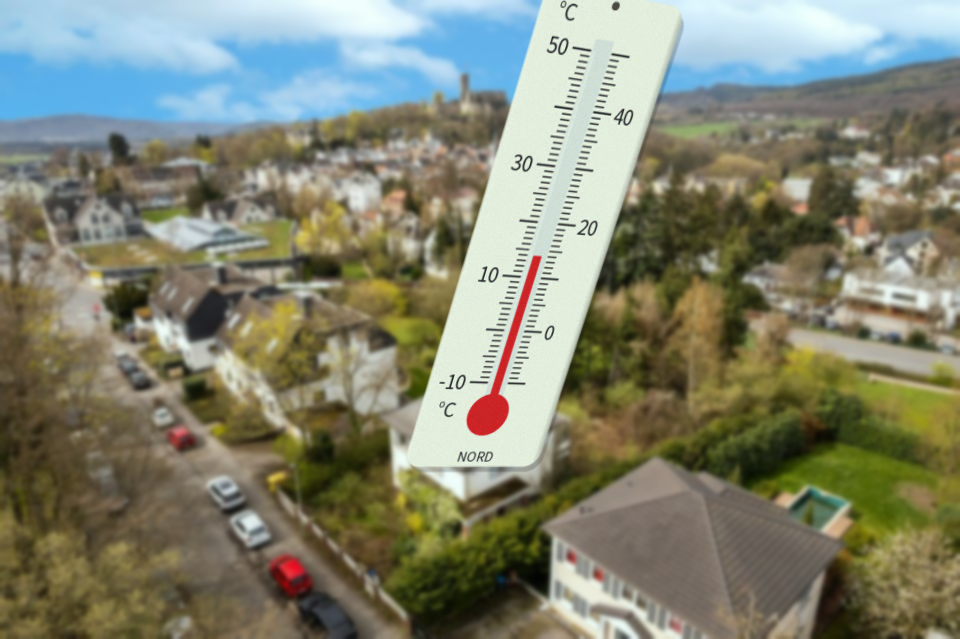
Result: 14 °C
